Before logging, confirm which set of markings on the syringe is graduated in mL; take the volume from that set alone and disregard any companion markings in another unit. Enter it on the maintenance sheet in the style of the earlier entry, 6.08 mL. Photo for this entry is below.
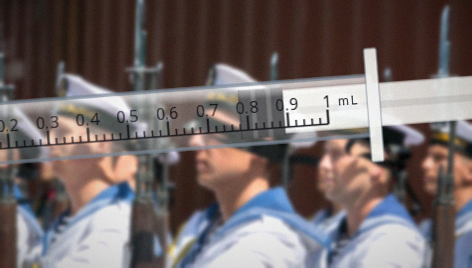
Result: 0.78 mL
